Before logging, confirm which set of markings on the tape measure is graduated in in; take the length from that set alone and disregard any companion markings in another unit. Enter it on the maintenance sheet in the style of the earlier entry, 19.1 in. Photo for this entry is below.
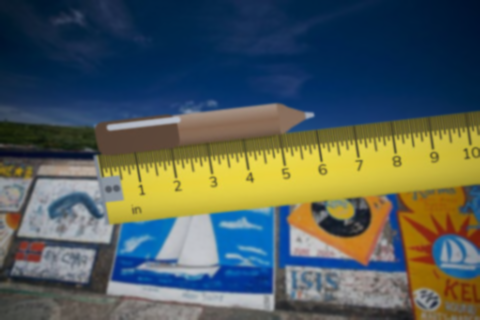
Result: 6 in
